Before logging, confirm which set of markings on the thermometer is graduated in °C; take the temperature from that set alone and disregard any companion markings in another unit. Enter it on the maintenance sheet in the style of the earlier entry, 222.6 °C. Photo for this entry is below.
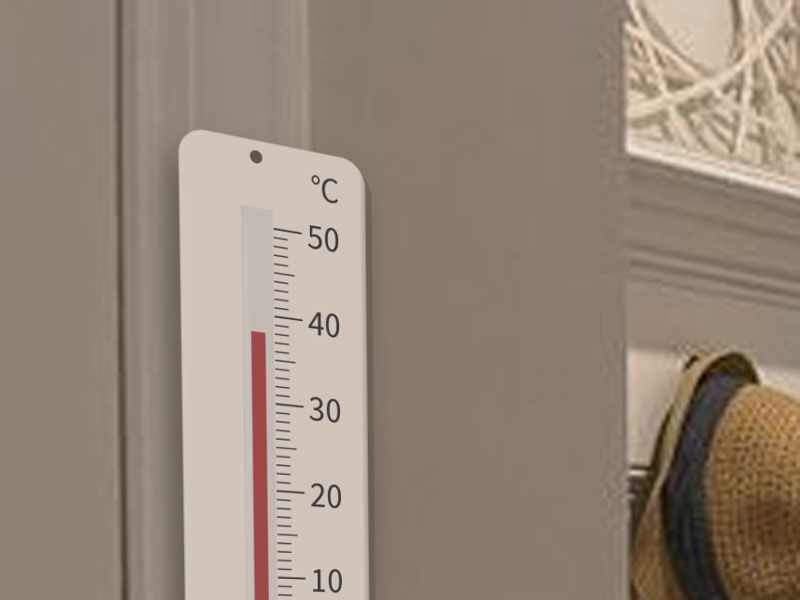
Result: 38 °C
